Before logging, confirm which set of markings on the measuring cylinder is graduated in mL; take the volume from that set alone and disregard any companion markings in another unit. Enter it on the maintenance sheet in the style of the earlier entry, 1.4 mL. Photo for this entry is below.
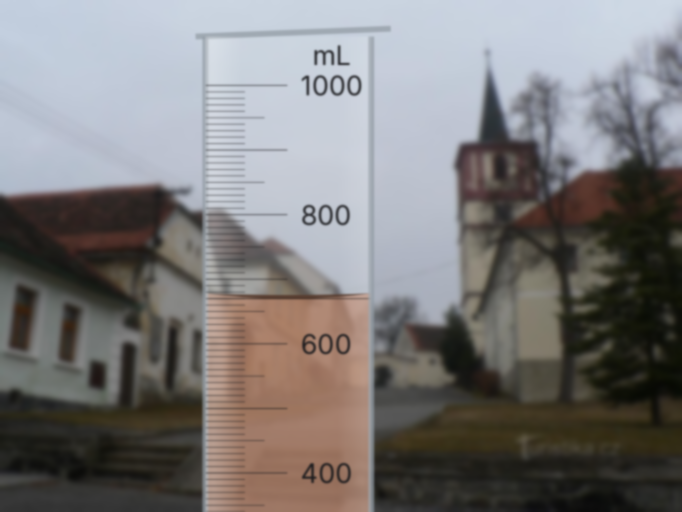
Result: 670 mL
